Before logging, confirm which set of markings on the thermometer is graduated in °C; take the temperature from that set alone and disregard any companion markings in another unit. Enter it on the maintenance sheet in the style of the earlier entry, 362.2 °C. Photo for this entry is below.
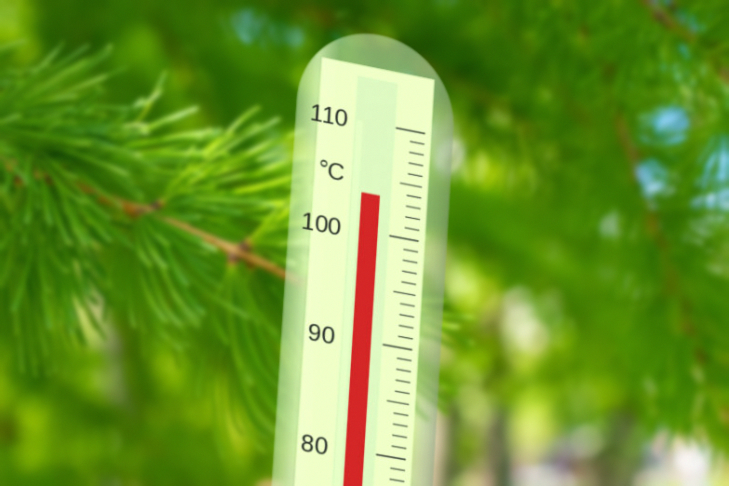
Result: 103.5 °C
